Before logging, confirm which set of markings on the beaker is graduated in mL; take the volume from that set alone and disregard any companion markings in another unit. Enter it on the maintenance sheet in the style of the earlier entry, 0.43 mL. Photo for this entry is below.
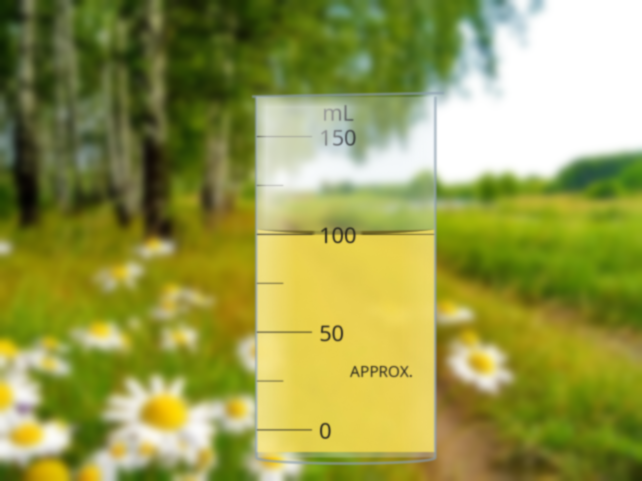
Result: 100 mL
